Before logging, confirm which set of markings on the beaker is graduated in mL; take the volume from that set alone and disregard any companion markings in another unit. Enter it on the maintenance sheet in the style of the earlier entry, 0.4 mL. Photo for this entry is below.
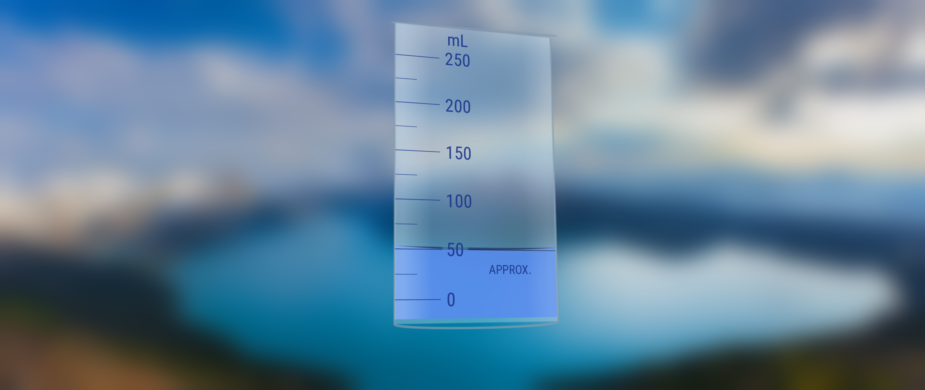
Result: 50 mL
